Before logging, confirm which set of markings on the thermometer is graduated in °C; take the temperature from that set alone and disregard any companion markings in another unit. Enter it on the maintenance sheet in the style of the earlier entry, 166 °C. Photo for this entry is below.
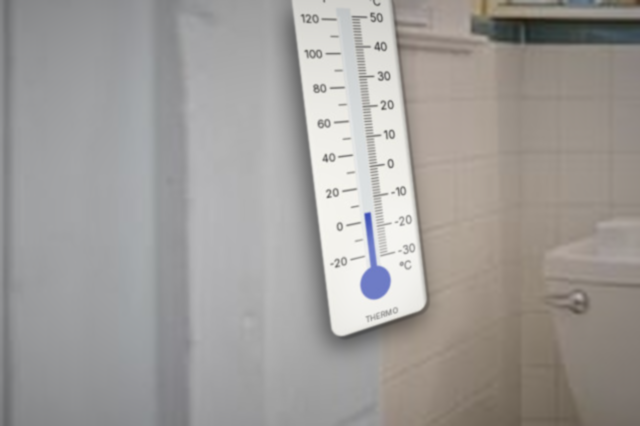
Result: -15 °C
